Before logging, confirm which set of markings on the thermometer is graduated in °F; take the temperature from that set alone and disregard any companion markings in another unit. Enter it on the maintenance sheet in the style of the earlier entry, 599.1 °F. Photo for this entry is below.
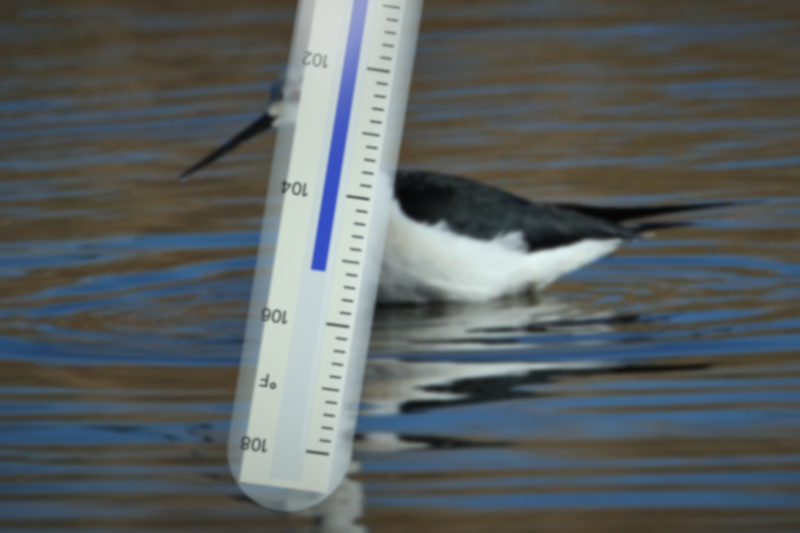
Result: 105.2 °F
